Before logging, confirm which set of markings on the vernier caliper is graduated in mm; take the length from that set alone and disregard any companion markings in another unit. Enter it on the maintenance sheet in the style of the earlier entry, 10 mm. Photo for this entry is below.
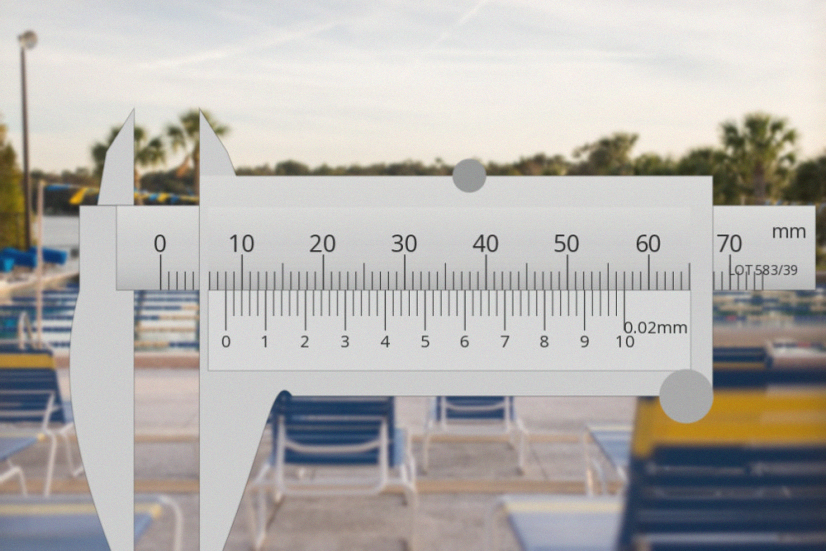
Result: 8.0 mm
